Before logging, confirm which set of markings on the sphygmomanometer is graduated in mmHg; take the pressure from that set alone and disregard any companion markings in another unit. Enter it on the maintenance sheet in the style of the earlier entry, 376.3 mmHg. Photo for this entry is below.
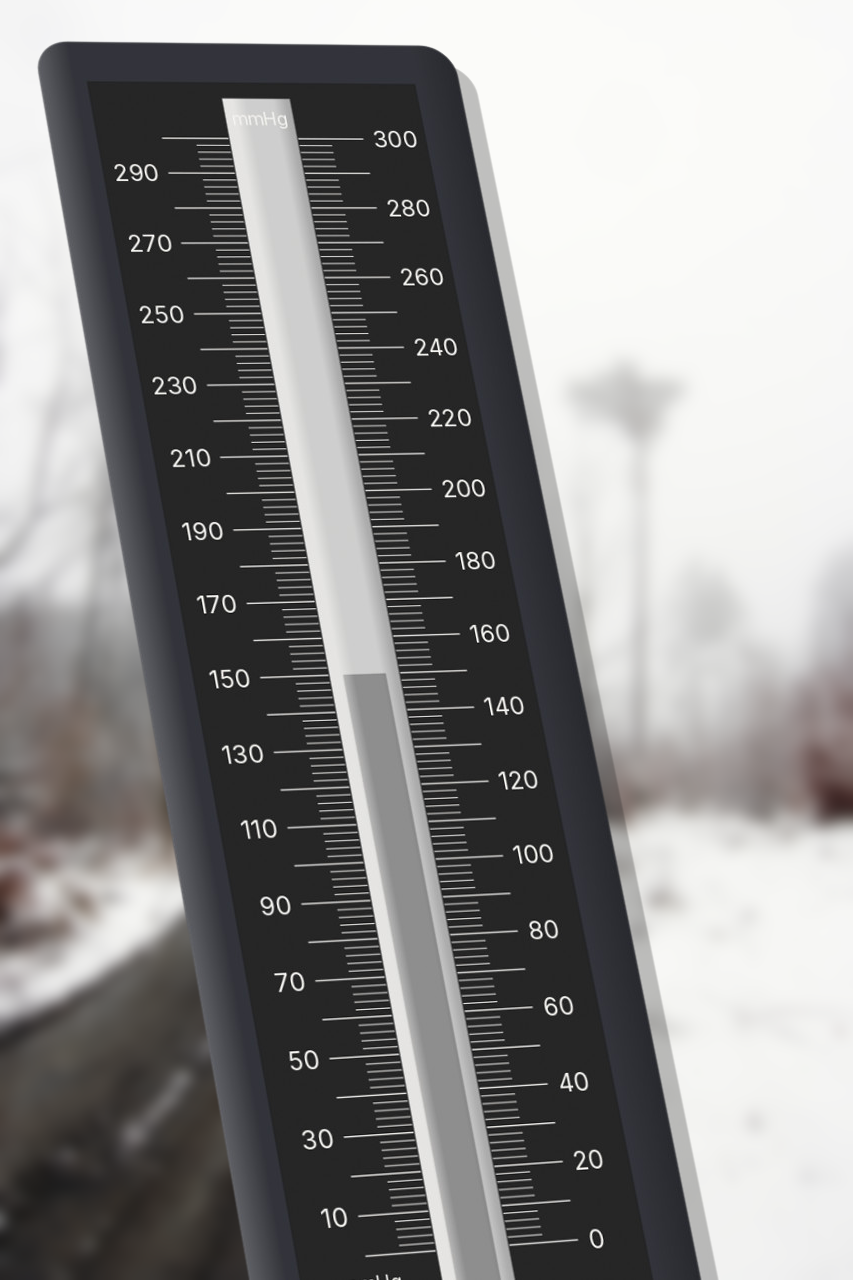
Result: 150 mmHg
